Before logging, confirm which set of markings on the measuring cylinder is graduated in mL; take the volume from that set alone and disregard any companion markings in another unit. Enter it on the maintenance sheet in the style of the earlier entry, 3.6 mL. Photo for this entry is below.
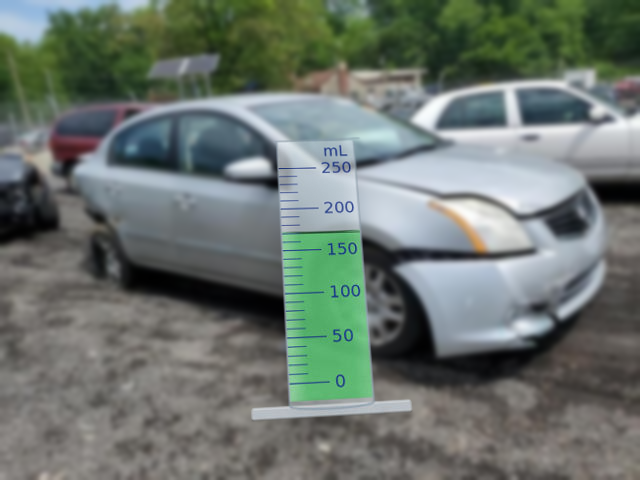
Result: 170 mL
